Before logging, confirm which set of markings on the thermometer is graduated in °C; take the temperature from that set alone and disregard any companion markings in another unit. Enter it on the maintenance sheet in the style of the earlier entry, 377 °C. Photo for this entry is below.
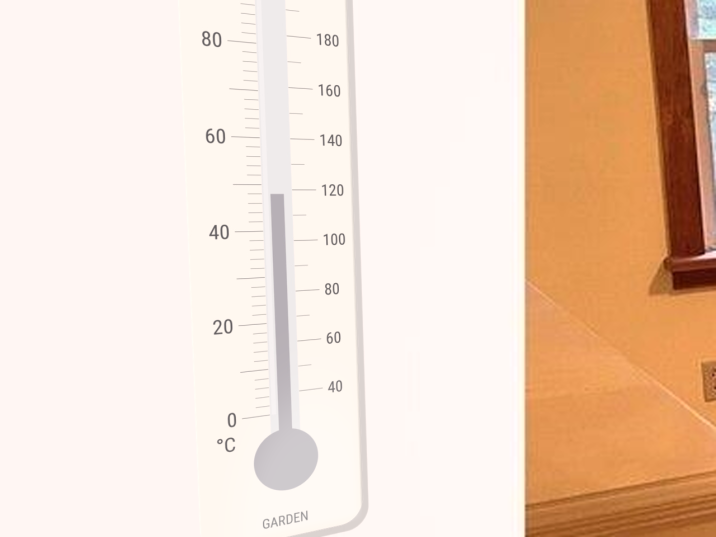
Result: 48 °C
